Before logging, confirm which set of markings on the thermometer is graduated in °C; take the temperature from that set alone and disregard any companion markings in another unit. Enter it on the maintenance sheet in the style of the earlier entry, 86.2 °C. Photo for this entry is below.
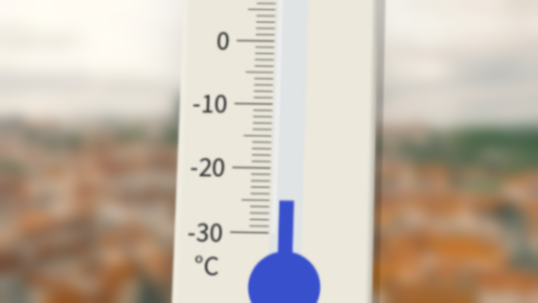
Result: -25 °C
